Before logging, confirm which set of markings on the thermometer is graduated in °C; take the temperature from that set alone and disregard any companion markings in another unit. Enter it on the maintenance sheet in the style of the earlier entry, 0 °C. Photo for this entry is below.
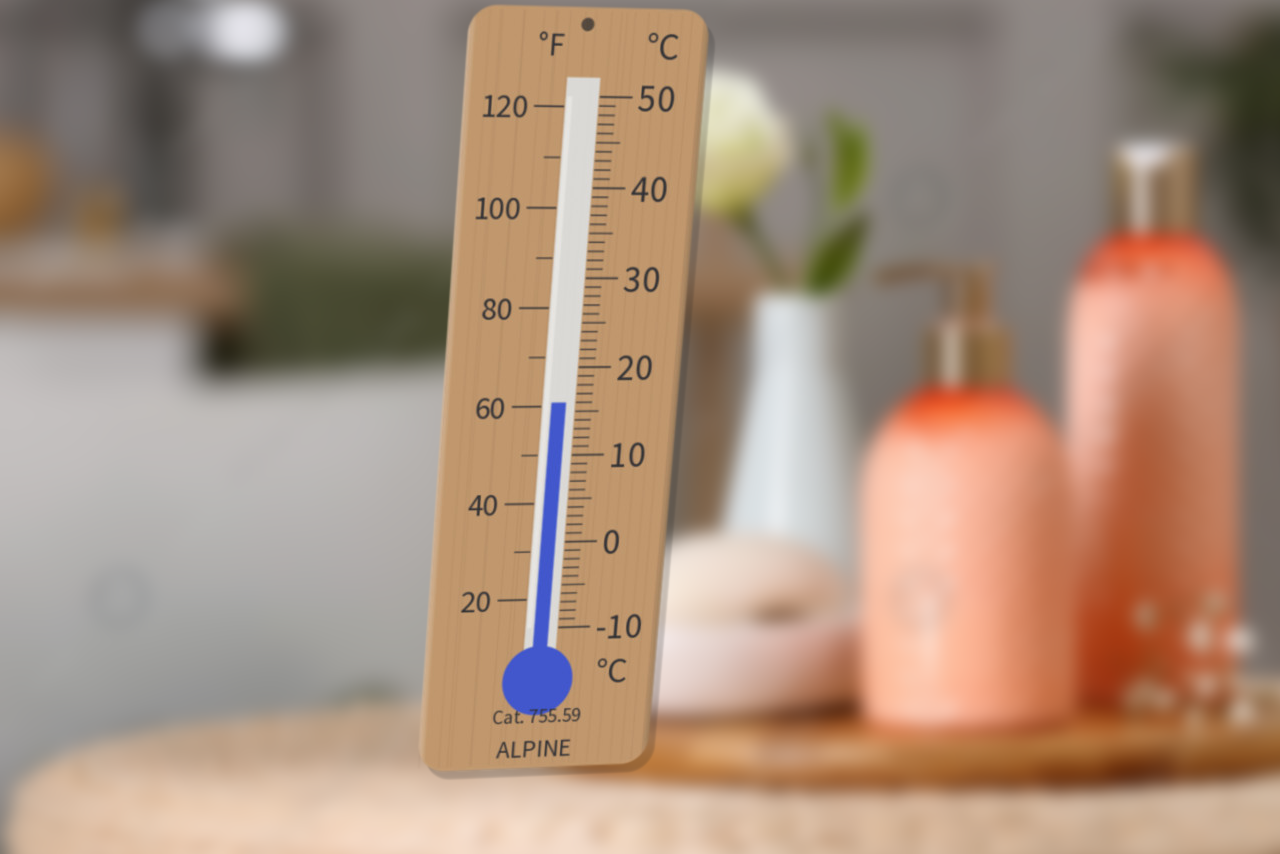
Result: 16 °C
